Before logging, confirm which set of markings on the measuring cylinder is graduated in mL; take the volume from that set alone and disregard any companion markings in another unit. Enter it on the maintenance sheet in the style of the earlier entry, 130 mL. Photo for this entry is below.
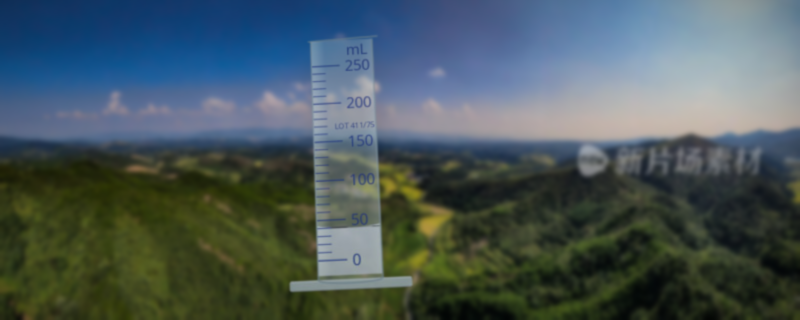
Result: 40 mL
